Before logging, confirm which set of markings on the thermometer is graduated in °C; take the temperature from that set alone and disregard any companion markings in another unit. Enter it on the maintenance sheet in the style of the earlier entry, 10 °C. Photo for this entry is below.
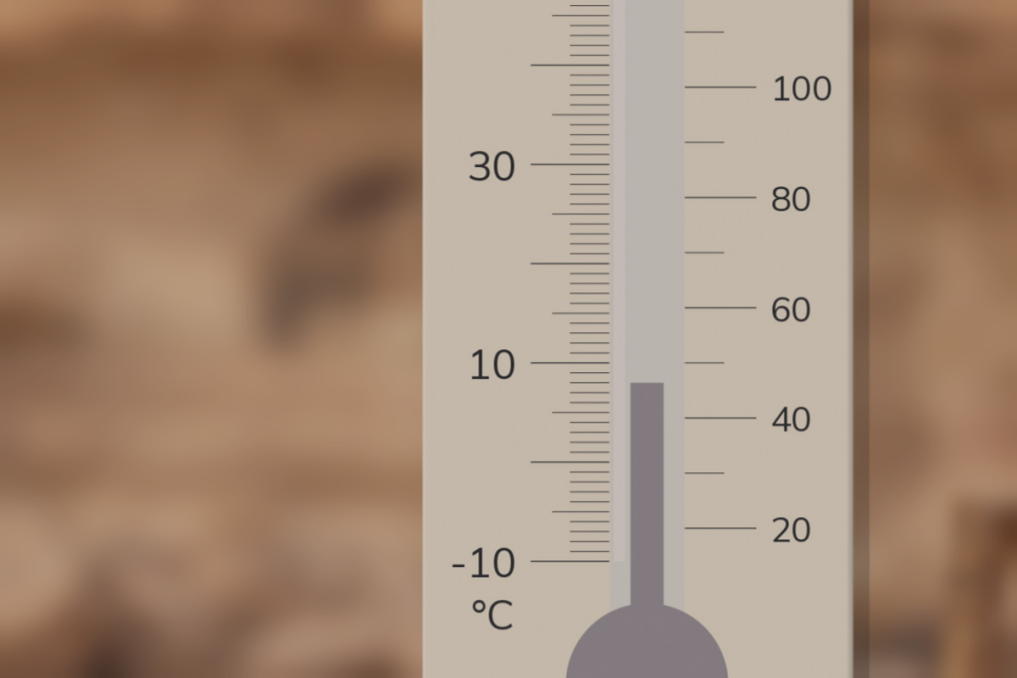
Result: 8 °C
